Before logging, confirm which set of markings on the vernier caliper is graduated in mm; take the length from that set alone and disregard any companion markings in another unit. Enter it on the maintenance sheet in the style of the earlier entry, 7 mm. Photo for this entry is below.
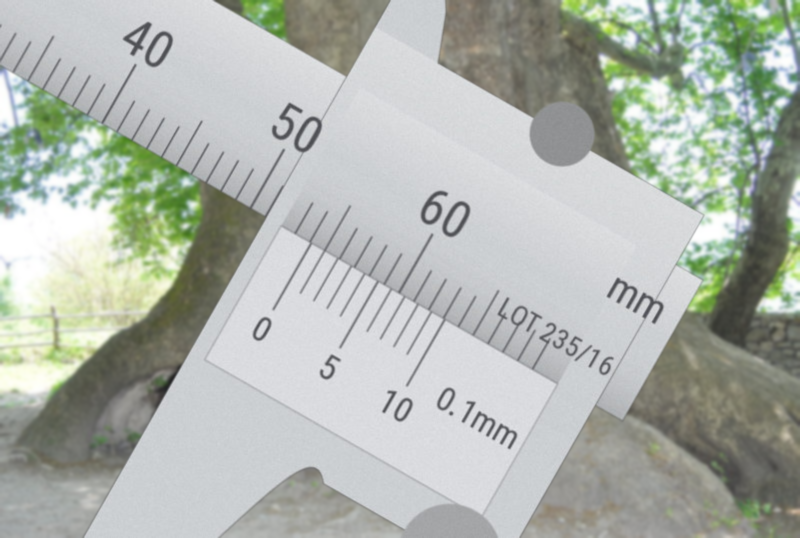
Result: 54.1 mm
